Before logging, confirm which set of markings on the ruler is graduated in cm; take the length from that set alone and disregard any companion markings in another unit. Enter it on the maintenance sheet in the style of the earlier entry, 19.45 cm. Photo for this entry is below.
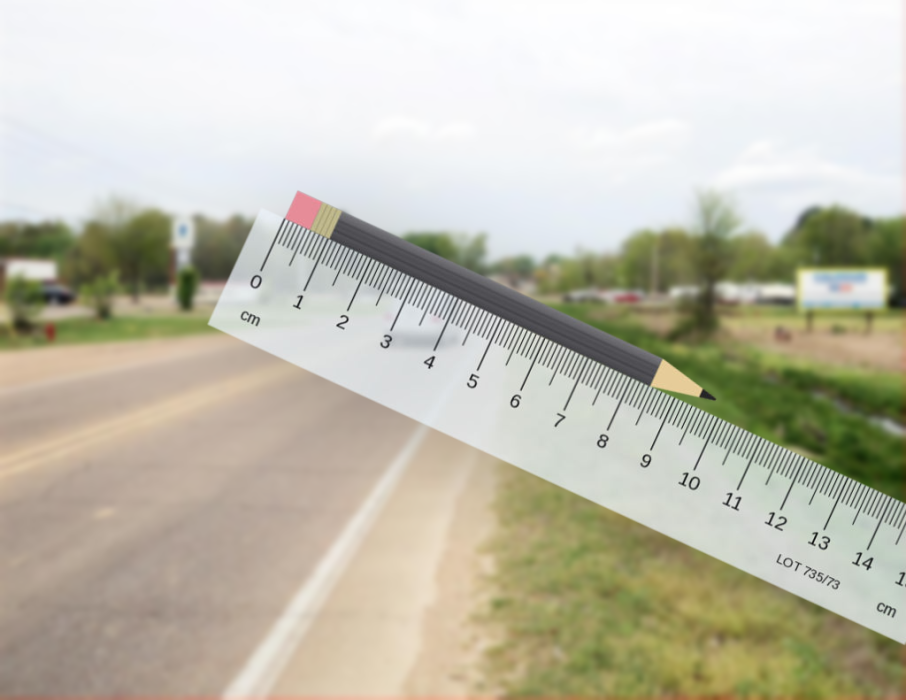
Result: 9.8 cm
